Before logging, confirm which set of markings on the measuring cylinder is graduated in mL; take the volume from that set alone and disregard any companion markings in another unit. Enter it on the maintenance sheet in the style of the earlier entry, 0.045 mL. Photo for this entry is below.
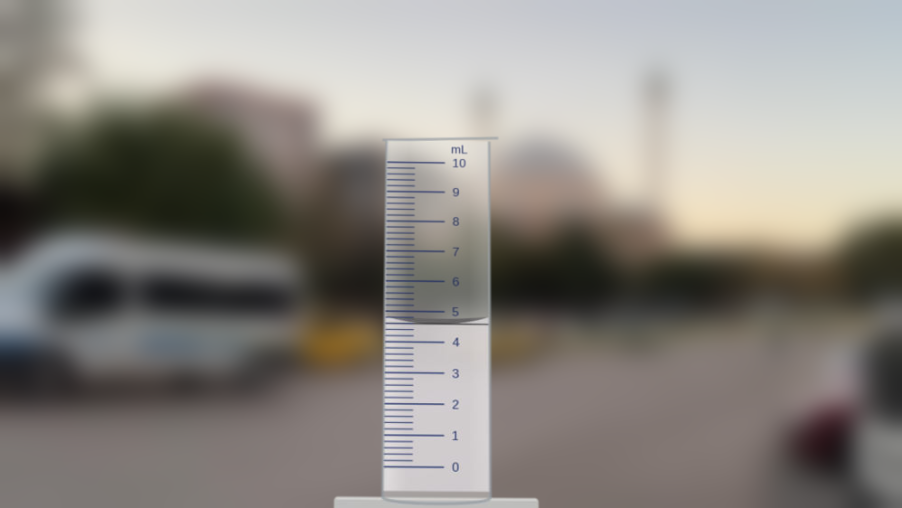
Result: 4.6 mL
